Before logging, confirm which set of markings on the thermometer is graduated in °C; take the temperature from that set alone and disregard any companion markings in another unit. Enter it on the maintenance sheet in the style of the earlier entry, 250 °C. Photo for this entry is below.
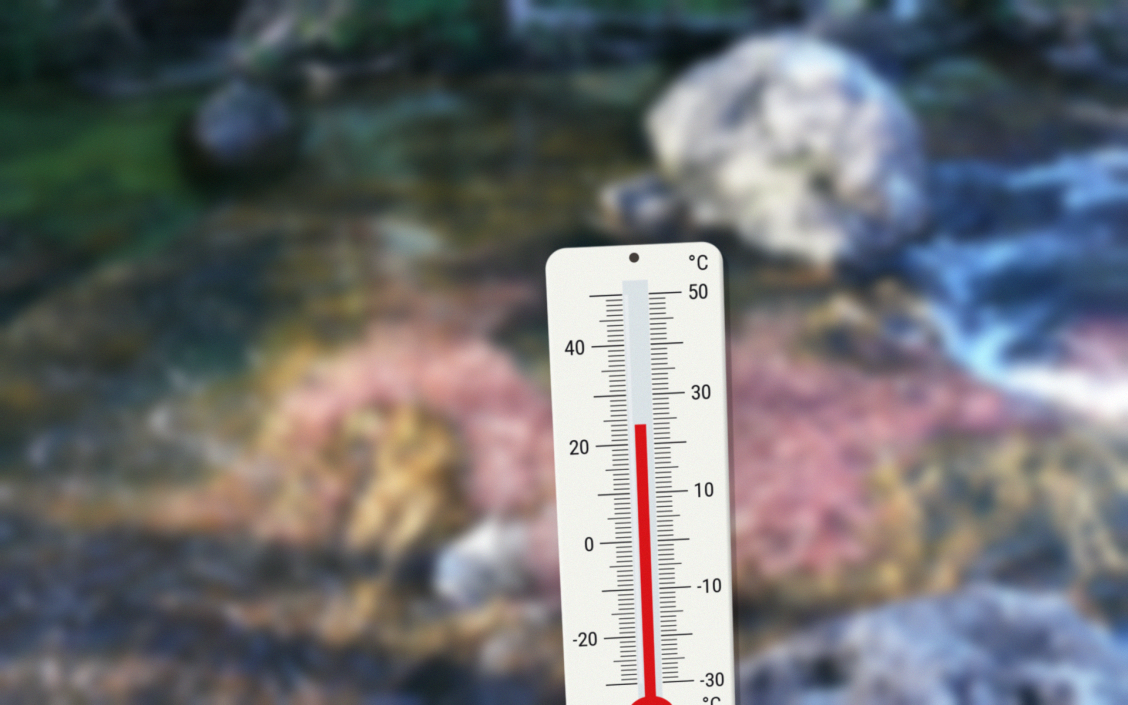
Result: 24 °C
